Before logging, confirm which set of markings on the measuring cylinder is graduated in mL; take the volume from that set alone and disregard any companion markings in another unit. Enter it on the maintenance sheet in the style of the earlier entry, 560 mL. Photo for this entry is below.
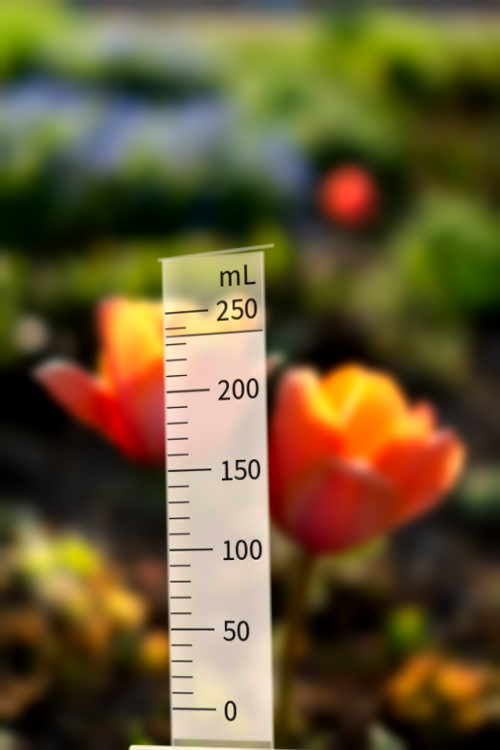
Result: 235 mL
